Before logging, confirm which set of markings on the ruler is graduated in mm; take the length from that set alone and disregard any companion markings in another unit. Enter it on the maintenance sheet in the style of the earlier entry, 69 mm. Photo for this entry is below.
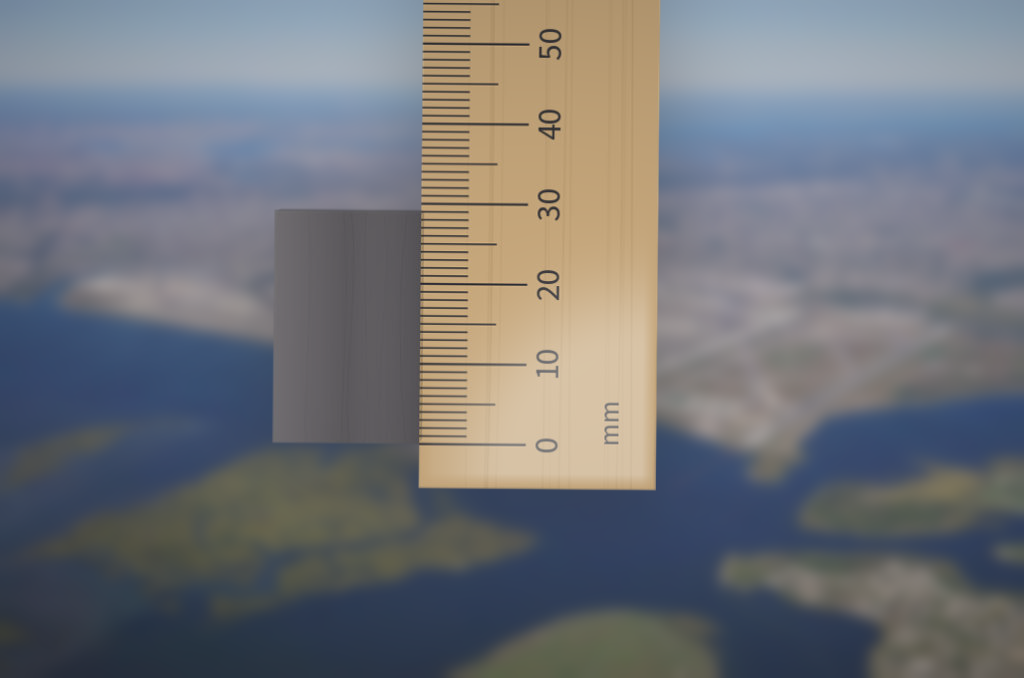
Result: 29 mm
